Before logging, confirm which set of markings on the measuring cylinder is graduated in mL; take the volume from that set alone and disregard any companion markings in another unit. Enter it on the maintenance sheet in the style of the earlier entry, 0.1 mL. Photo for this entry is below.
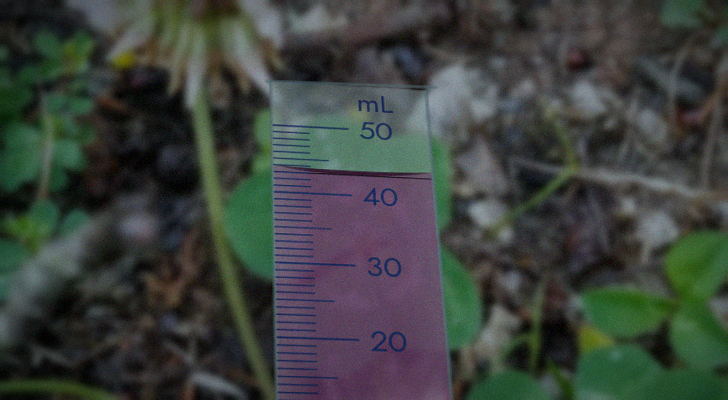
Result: 43 mL
